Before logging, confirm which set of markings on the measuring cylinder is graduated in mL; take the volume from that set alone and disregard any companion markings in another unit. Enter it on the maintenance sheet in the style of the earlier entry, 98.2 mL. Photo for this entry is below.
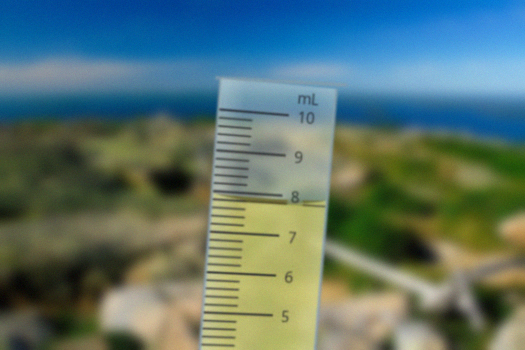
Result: 7.8 mL
